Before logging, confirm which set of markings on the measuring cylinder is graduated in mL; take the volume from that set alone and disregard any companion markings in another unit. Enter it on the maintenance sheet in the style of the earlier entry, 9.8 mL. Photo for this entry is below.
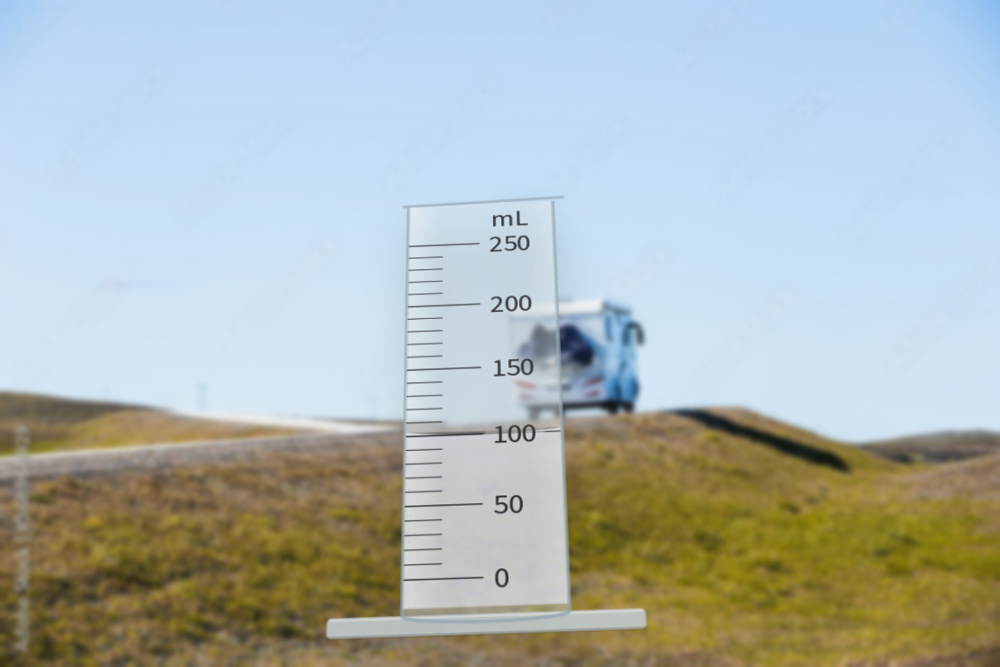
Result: 100 mL
